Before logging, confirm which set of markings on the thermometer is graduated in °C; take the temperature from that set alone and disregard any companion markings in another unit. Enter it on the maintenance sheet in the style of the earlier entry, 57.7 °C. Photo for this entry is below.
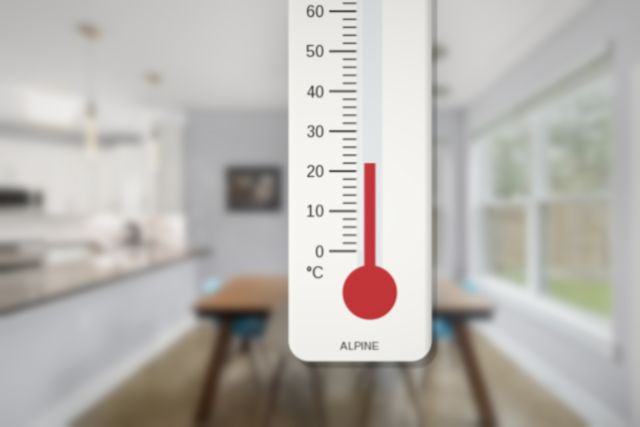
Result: 22 °C
